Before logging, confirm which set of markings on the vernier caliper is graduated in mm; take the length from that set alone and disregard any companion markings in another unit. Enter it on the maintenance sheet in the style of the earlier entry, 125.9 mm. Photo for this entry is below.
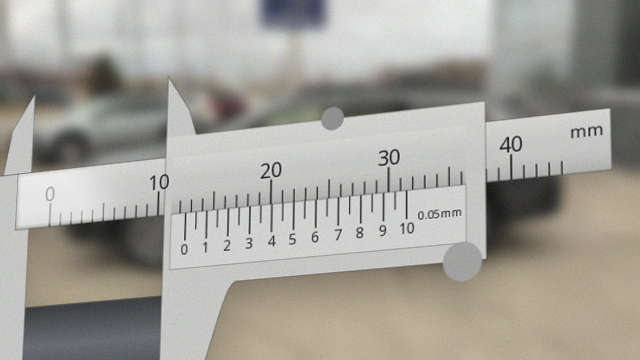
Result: 12.5 mm
